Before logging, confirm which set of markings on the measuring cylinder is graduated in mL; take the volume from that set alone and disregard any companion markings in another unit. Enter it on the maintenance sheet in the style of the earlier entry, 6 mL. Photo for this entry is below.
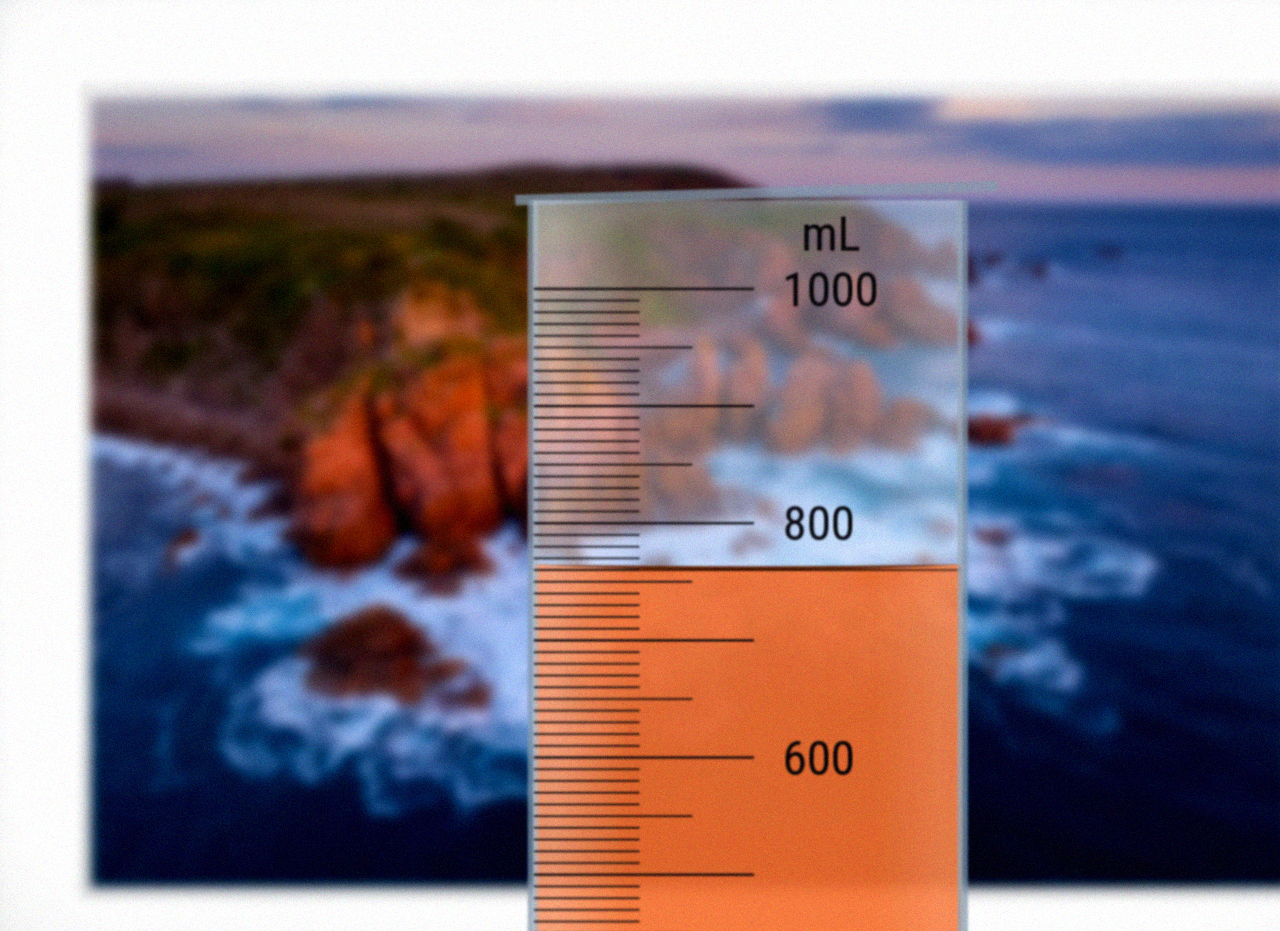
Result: 760 mL
